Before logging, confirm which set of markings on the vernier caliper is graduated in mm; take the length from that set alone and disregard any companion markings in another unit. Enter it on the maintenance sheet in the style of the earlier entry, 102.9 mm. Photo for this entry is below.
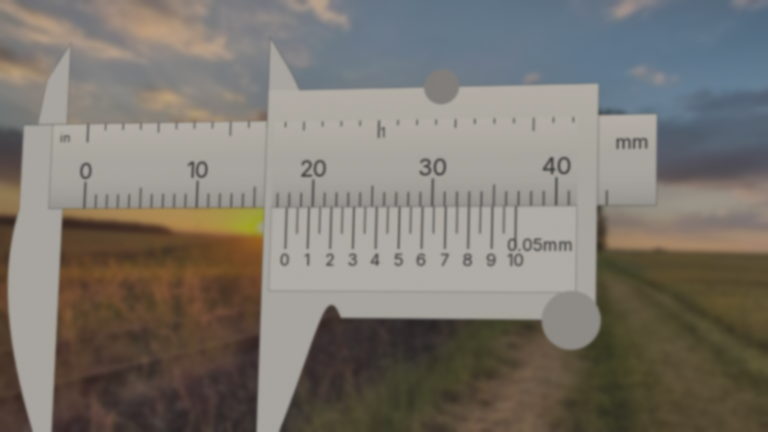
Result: 17.8 mm
